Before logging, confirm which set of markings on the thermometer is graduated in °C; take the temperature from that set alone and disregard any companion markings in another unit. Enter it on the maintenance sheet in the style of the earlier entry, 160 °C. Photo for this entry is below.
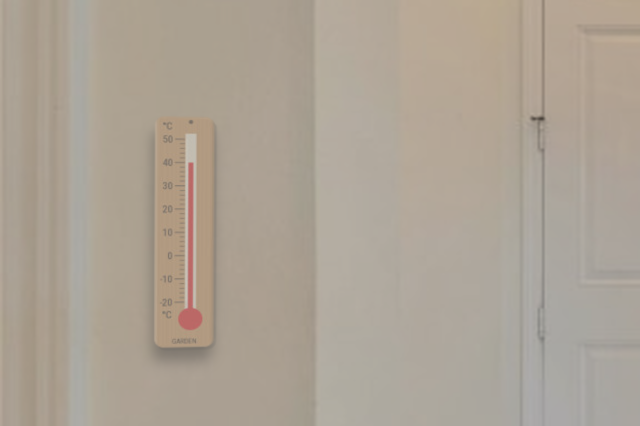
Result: 40 °C
